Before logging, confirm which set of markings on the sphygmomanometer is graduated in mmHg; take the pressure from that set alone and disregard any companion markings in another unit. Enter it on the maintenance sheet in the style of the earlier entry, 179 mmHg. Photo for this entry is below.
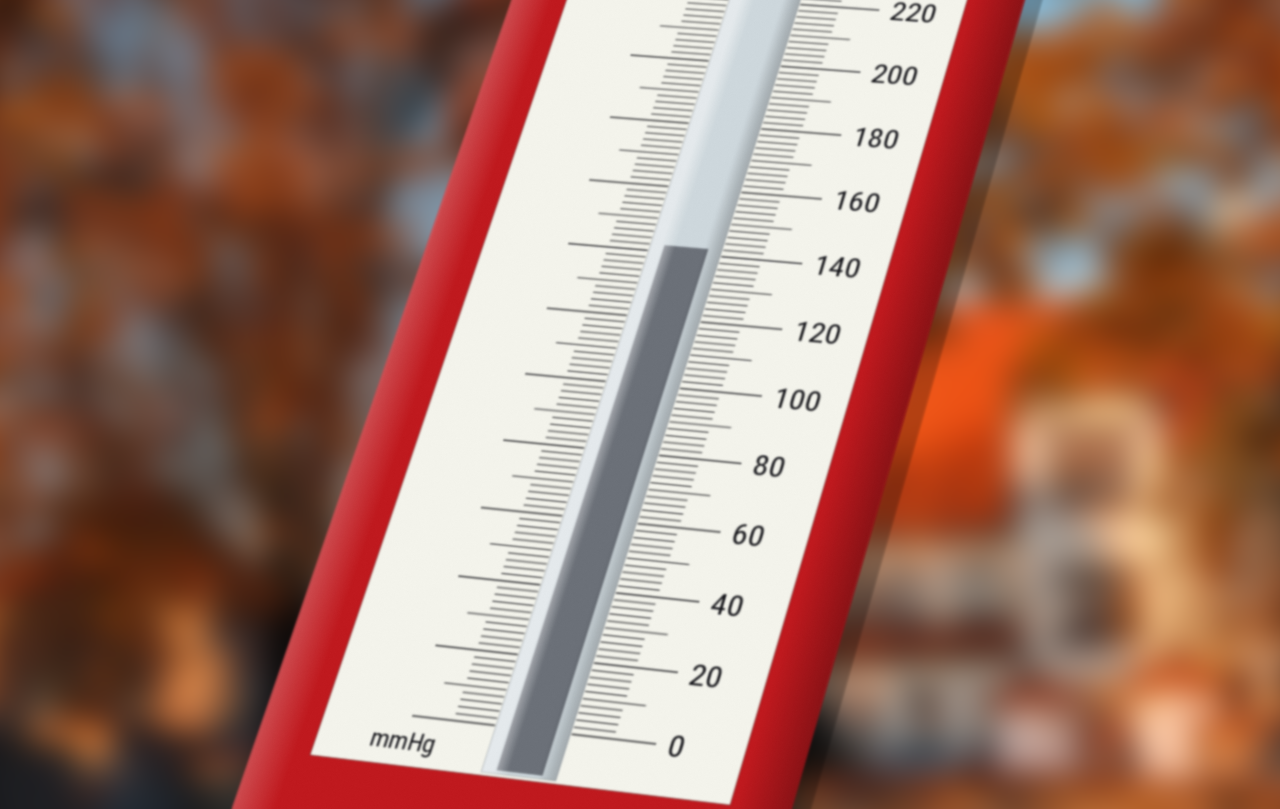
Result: 142 mmHg
